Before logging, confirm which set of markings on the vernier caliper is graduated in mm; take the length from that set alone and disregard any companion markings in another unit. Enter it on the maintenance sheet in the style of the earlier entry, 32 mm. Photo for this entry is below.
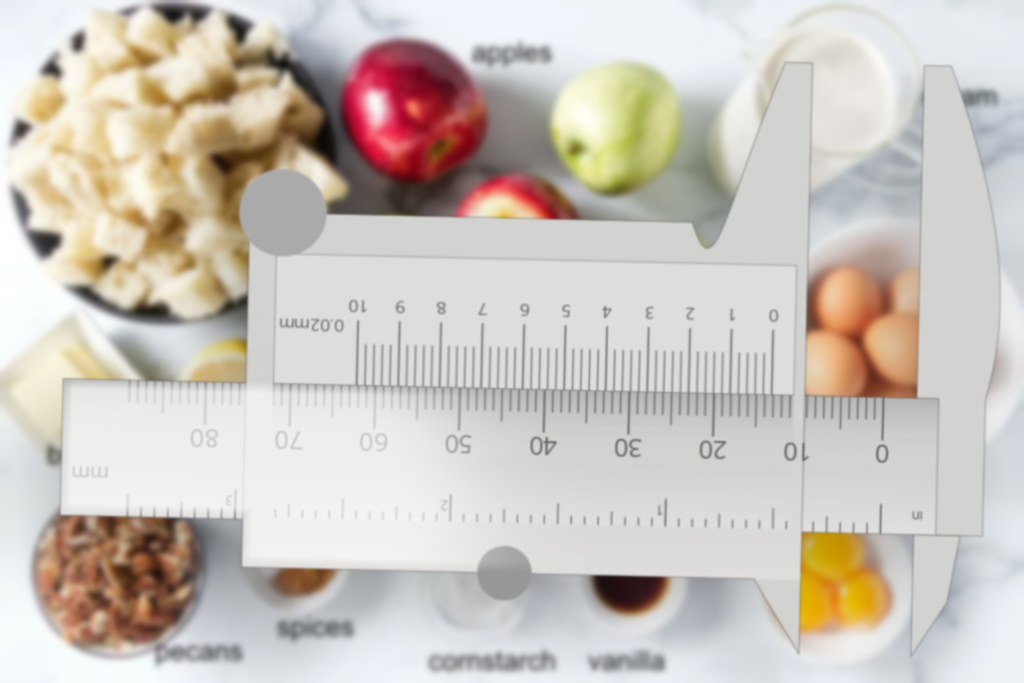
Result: 13.2 mm
